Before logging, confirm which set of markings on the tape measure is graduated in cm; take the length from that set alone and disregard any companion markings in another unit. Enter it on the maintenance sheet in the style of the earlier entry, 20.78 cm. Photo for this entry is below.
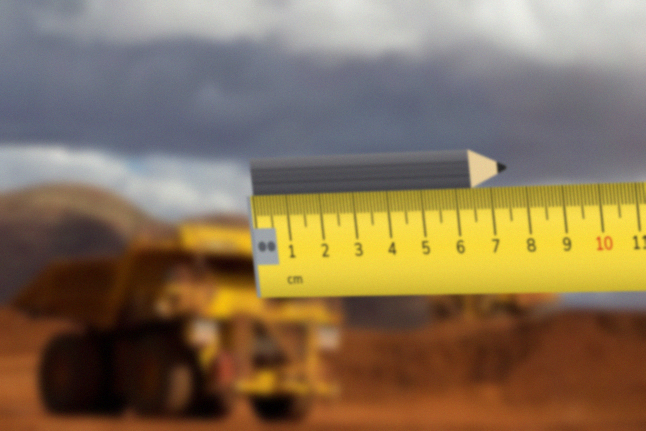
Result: 7.5 cm
